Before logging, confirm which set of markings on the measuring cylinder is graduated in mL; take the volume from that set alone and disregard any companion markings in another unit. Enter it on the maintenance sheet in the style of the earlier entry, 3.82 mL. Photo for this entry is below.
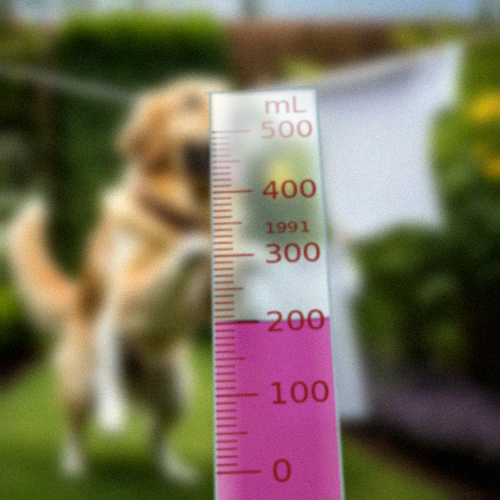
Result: 200 mL
